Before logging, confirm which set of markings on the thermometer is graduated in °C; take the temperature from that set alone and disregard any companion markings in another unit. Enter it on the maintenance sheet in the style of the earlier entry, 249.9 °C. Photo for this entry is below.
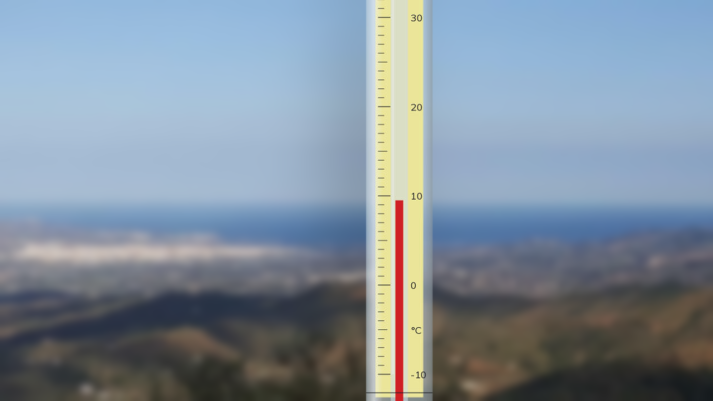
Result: 9.5 °C
